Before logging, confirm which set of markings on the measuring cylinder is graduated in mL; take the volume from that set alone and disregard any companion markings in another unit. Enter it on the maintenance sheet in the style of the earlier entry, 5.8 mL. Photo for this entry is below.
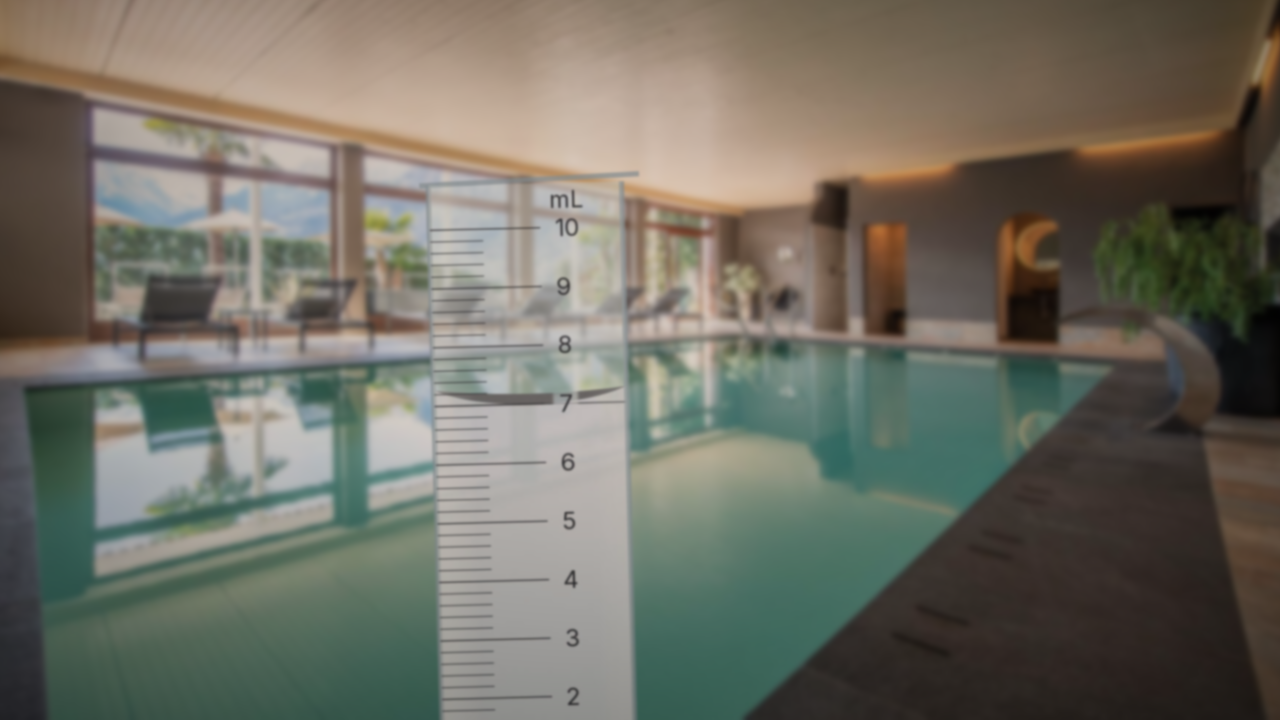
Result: 7 mL
